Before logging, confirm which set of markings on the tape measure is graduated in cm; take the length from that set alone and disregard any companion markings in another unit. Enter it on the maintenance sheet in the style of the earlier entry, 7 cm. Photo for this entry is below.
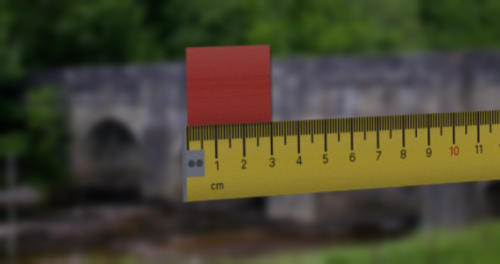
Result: 3 cm
